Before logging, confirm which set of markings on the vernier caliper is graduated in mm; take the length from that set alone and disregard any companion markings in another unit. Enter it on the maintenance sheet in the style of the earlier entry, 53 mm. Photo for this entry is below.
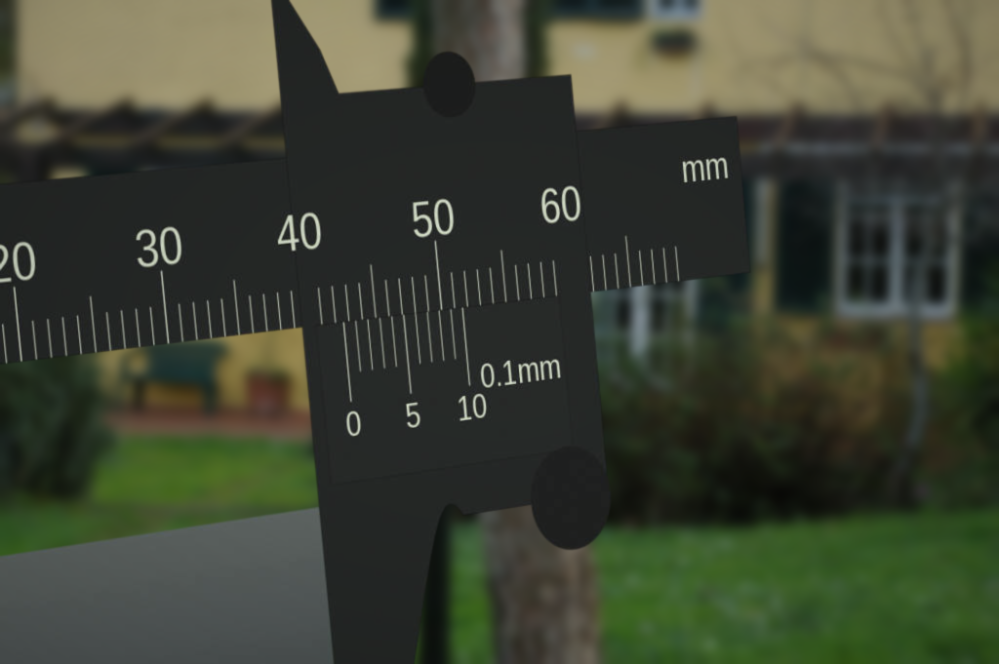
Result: 42.6 mm
